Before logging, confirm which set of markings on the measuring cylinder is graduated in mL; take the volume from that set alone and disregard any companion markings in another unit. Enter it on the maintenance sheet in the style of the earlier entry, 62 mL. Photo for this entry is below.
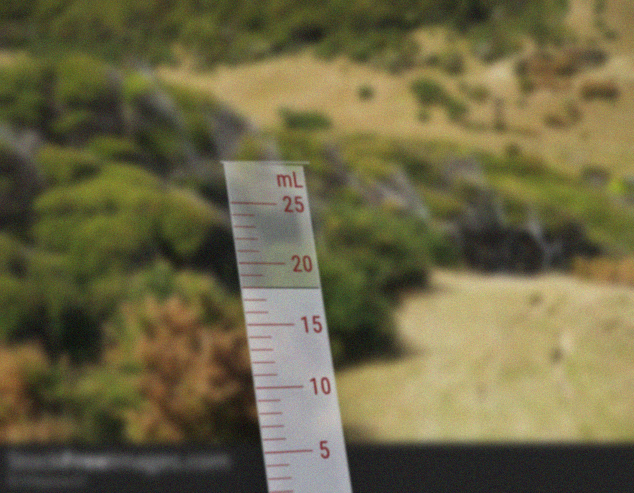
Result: 18 mL
